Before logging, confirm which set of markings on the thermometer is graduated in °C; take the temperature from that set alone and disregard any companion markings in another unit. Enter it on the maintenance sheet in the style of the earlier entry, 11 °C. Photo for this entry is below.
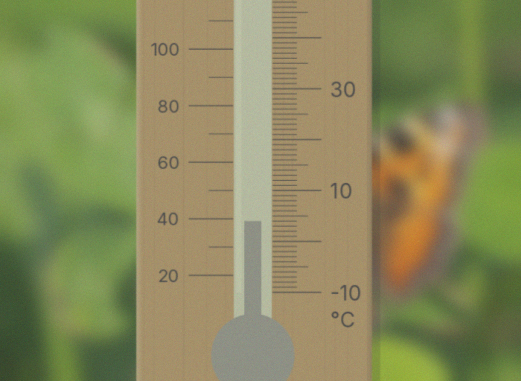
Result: 4 °C
